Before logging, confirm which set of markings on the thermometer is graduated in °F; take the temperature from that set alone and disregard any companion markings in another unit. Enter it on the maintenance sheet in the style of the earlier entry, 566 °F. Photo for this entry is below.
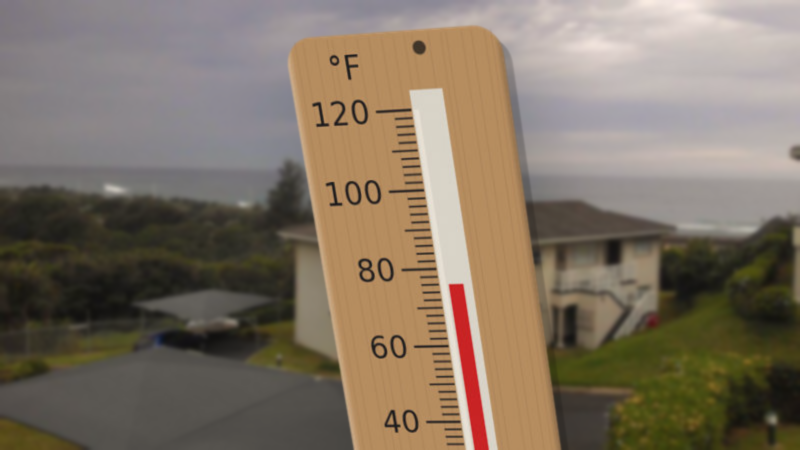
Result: 76 °F
